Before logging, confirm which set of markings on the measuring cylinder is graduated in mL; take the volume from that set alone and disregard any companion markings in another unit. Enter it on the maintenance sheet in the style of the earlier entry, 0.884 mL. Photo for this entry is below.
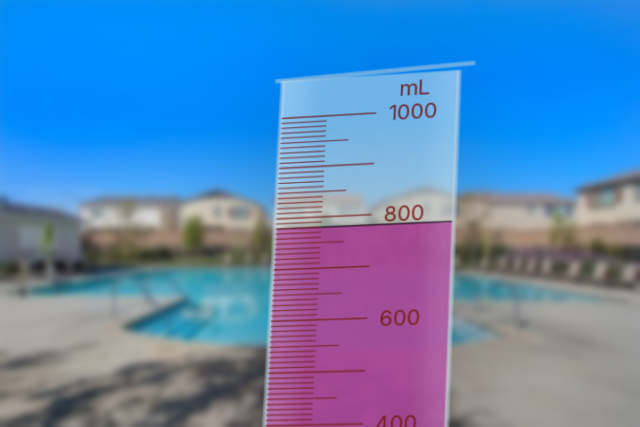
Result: 780 mL
